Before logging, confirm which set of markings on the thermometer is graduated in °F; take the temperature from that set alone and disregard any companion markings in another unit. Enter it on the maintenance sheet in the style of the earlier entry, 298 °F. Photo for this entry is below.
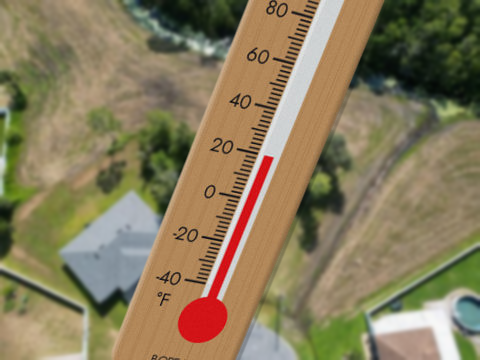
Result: 20 °F
